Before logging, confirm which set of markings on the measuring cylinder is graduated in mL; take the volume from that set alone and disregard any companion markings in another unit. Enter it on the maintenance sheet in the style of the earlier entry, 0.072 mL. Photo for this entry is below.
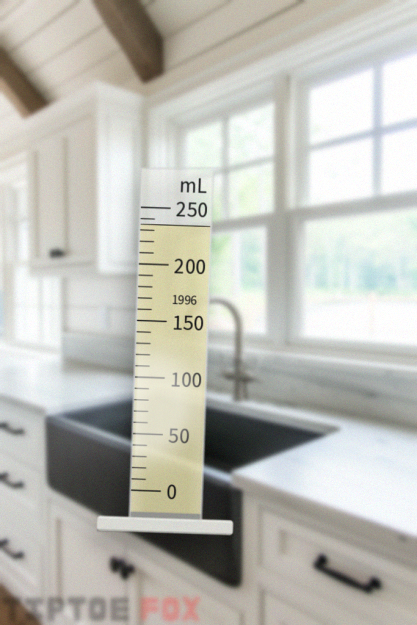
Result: 235 mL
